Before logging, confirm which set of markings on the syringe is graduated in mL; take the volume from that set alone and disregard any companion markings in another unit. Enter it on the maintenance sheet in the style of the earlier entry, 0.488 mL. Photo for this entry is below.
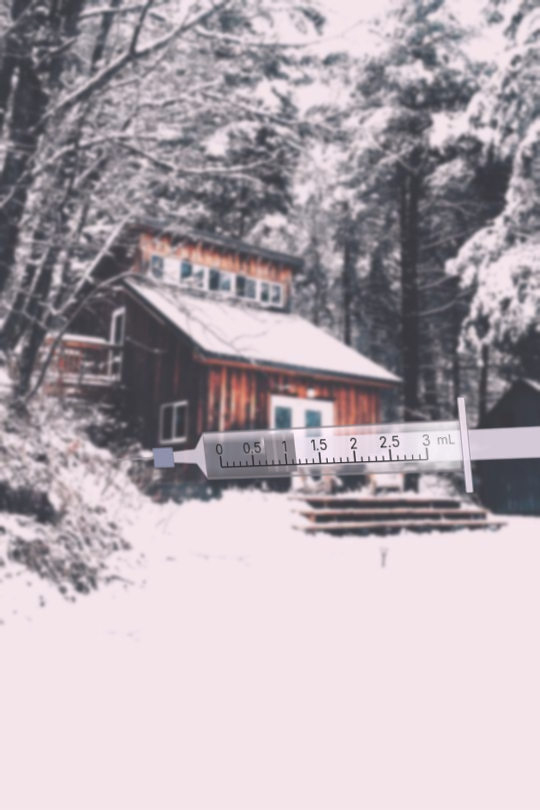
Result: 0.7 mL
